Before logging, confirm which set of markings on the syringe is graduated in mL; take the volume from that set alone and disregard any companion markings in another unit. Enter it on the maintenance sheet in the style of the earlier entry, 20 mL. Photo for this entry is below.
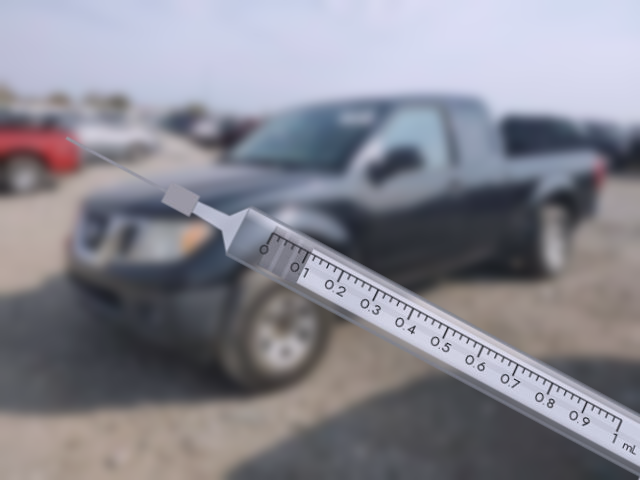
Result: 0 mL
